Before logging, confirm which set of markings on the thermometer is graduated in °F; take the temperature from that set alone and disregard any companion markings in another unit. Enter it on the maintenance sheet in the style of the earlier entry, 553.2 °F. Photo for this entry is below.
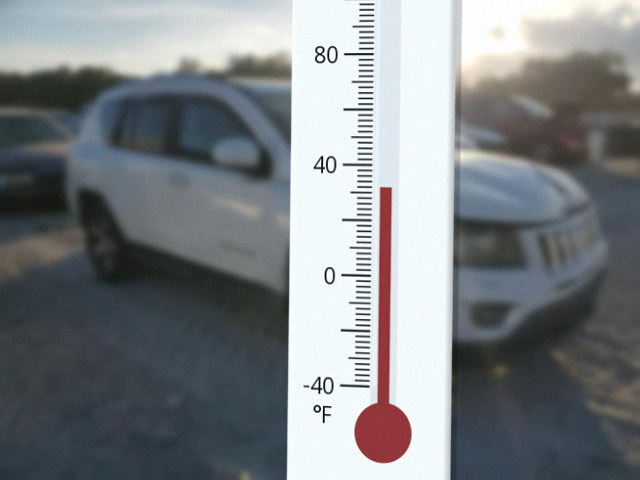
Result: 32 °F
